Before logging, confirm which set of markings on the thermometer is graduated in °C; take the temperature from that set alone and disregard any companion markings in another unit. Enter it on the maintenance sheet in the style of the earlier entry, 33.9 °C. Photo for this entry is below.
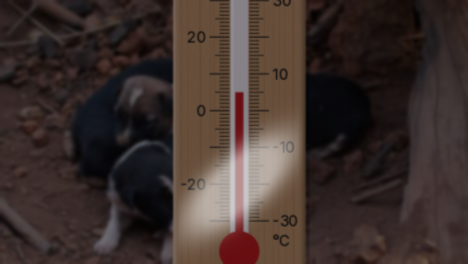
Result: 5 °C
